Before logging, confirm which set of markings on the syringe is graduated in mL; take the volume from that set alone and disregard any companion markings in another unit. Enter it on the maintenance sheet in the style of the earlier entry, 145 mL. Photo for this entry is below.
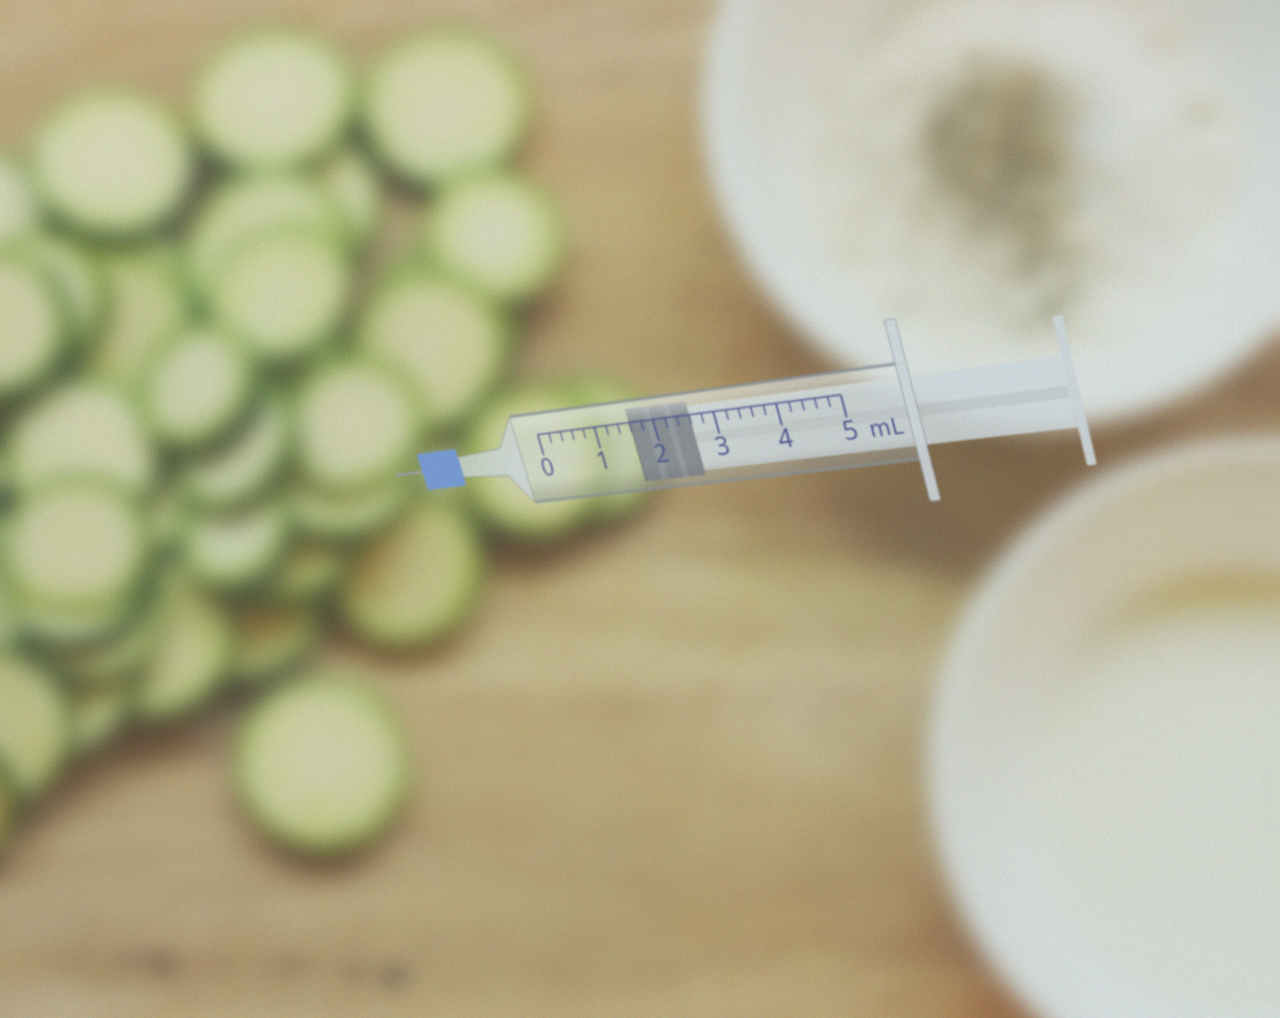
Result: 1.6 mL
